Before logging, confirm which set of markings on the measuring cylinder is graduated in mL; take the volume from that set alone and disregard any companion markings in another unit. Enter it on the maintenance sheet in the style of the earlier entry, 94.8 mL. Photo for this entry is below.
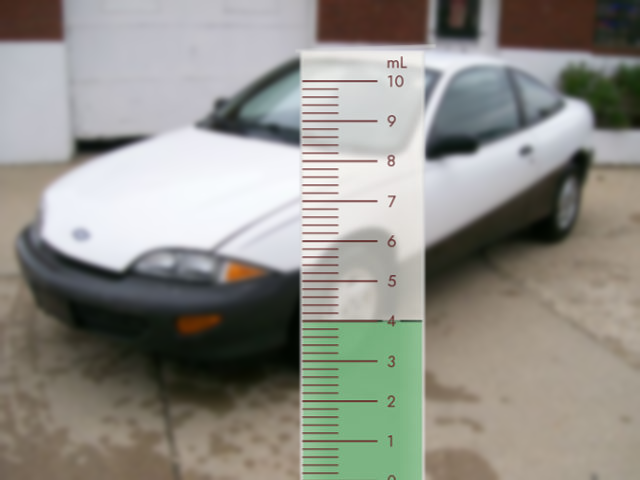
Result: 4 mL
